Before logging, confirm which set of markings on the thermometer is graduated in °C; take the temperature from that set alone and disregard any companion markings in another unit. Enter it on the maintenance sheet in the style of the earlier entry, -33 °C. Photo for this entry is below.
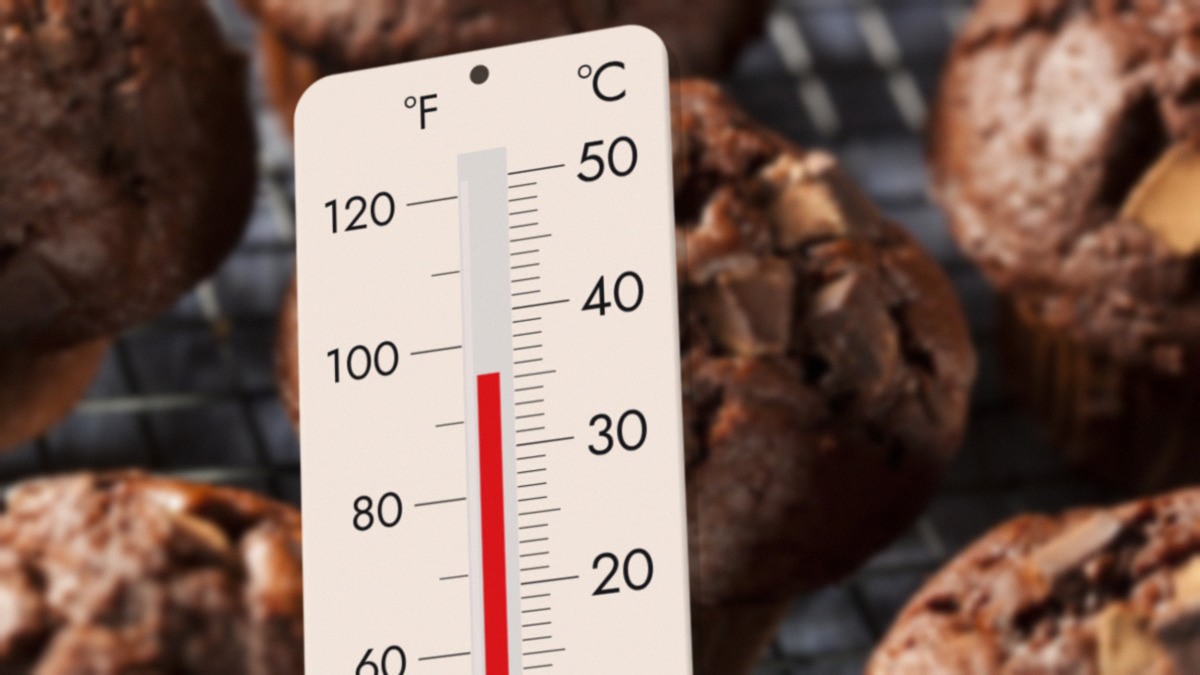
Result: 35.5 °C
